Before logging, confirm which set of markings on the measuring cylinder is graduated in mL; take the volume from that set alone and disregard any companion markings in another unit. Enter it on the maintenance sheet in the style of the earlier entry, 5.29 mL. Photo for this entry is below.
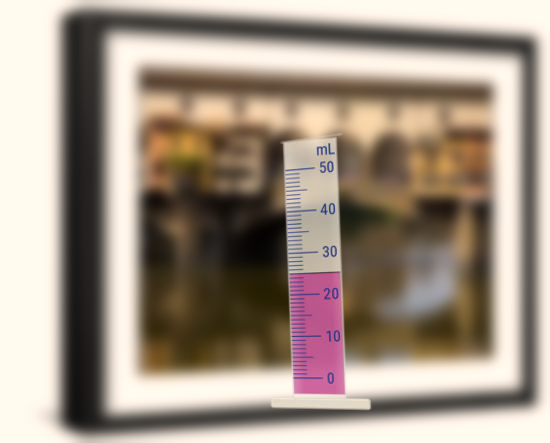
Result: 25 mL
